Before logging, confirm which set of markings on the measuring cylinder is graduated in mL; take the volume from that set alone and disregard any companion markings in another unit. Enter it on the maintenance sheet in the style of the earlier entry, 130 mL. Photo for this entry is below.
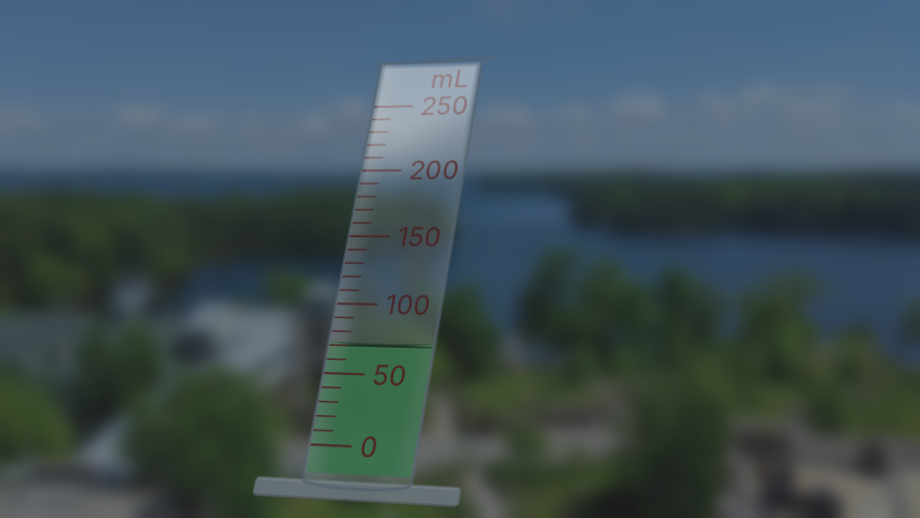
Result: 70 mL
